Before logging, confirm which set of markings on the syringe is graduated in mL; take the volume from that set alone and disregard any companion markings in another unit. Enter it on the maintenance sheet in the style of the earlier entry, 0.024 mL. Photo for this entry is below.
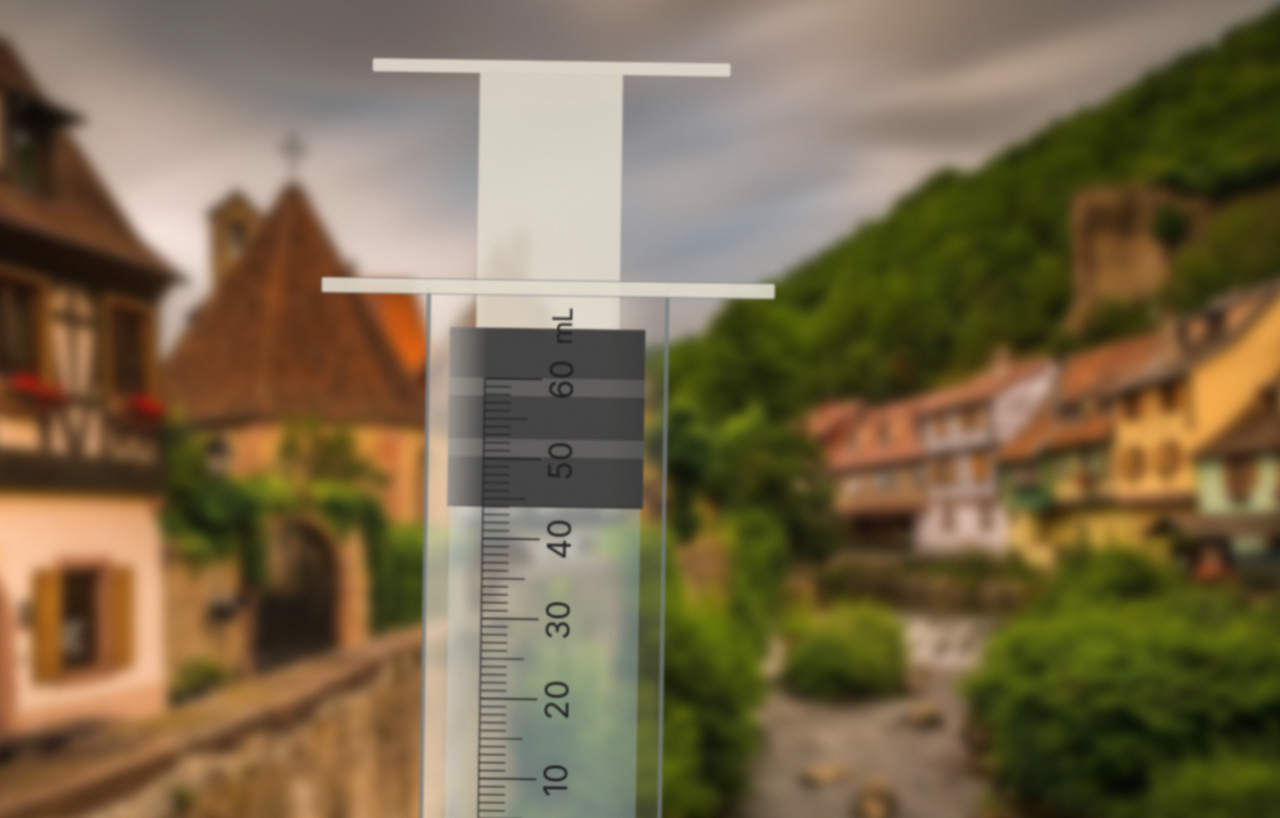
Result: 44 mL
